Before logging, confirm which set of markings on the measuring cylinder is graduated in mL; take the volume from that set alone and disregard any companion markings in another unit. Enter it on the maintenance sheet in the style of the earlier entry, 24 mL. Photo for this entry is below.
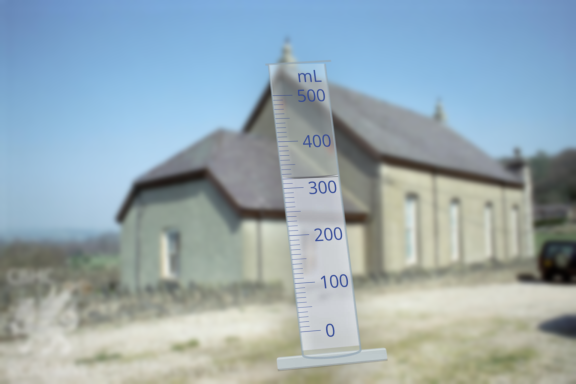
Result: 320 mL
